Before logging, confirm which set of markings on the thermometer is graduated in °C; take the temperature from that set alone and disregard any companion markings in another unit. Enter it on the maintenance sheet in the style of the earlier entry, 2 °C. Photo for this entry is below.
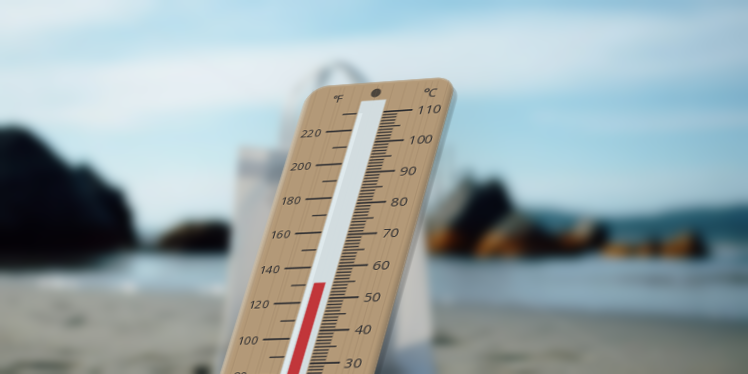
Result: 55 °C
